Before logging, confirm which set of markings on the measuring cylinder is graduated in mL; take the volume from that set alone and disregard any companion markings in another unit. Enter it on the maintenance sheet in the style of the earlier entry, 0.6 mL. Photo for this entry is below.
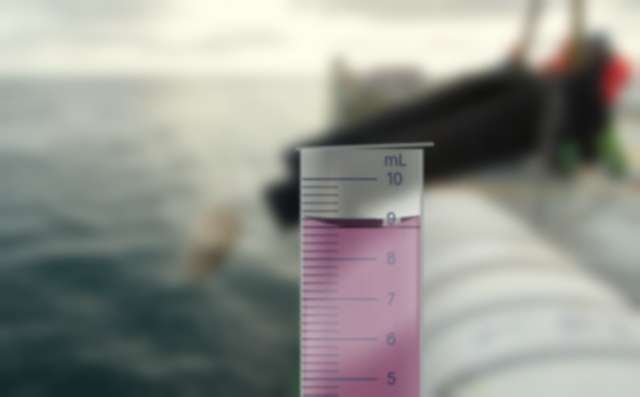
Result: 8.8 mL
